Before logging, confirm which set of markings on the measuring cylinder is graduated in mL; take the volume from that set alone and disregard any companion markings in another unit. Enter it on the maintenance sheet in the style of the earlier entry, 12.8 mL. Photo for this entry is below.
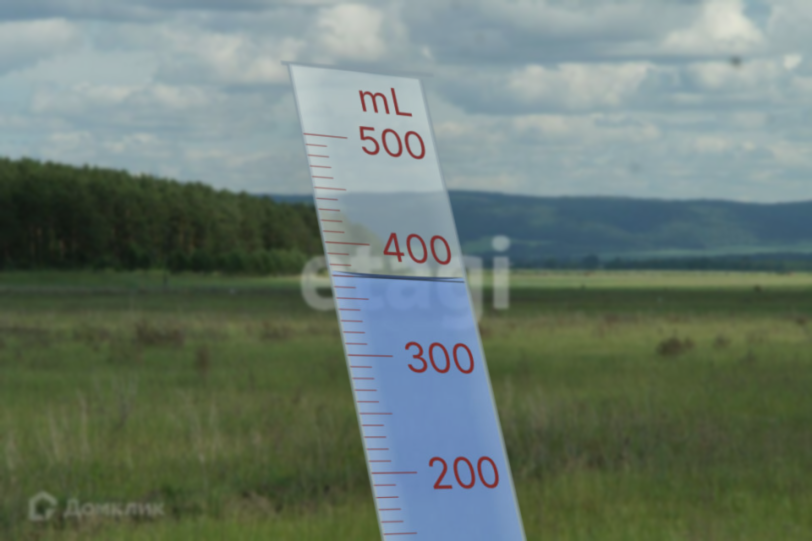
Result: 370 mL
